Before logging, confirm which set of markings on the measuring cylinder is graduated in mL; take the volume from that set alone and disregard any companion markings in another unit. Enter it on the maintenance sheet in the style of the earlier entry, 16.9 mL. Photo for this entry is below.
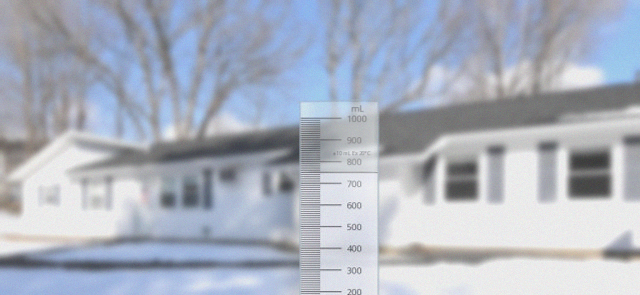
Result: 750 mL
